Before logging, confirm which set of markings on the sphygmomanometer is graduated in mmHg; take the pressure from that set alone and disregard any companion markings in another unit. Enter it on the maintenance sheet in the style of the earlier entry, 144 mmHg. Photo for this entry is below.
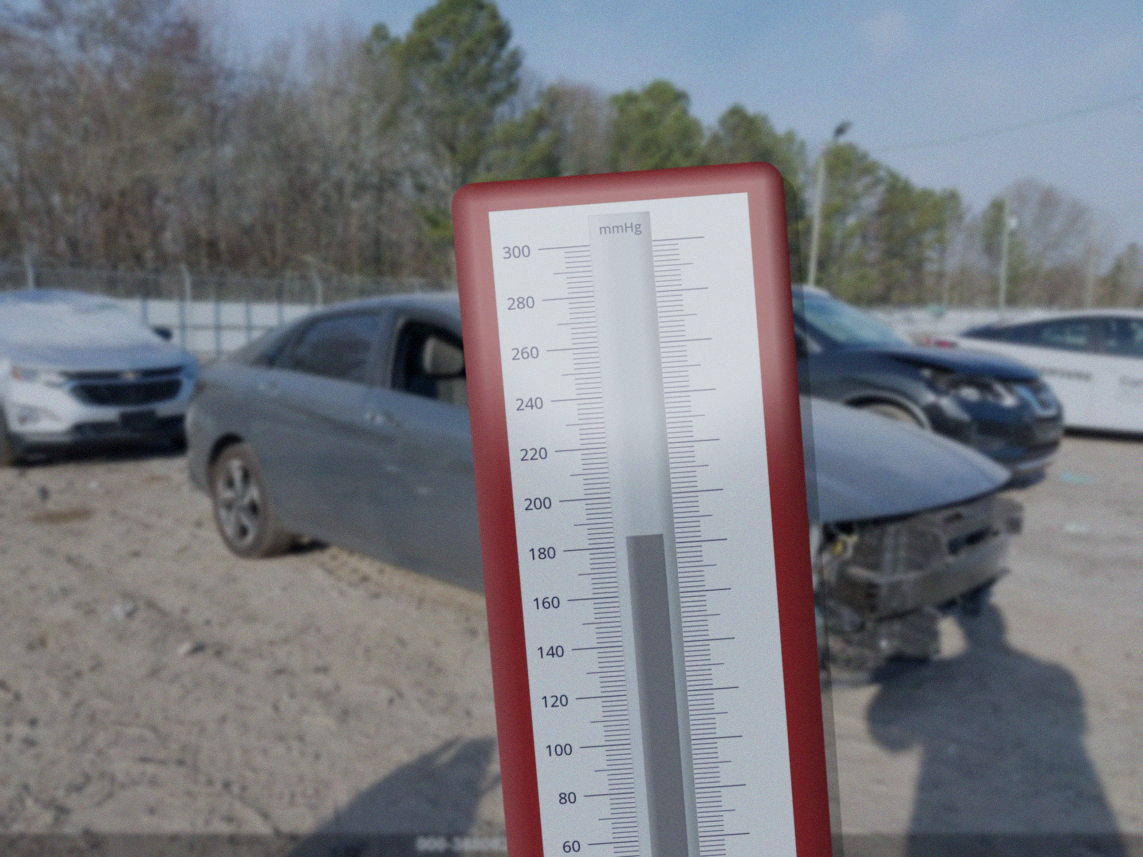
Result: 184 mmHg
